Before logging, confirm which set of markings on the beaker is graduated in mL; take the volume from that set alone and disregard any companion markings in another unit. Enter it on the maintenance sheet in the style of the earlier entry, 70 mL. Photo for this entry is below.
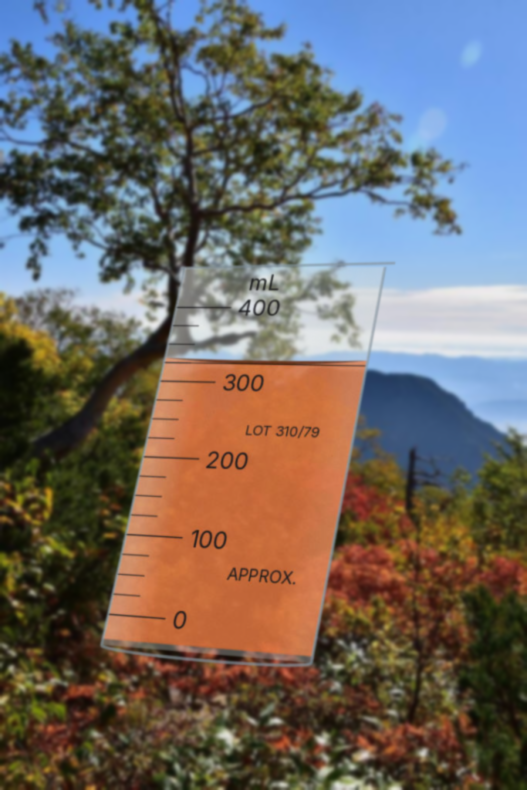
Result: 325 mL
